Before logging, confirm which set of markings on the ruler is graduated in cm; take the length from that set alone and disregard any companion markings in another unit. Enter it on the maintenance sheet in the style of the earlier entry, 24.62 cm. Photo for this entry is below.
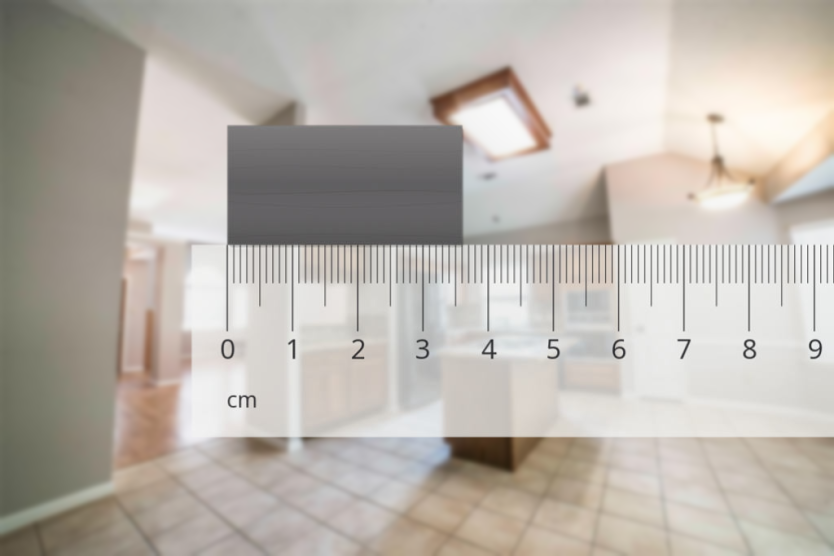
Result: 3.6 cm
